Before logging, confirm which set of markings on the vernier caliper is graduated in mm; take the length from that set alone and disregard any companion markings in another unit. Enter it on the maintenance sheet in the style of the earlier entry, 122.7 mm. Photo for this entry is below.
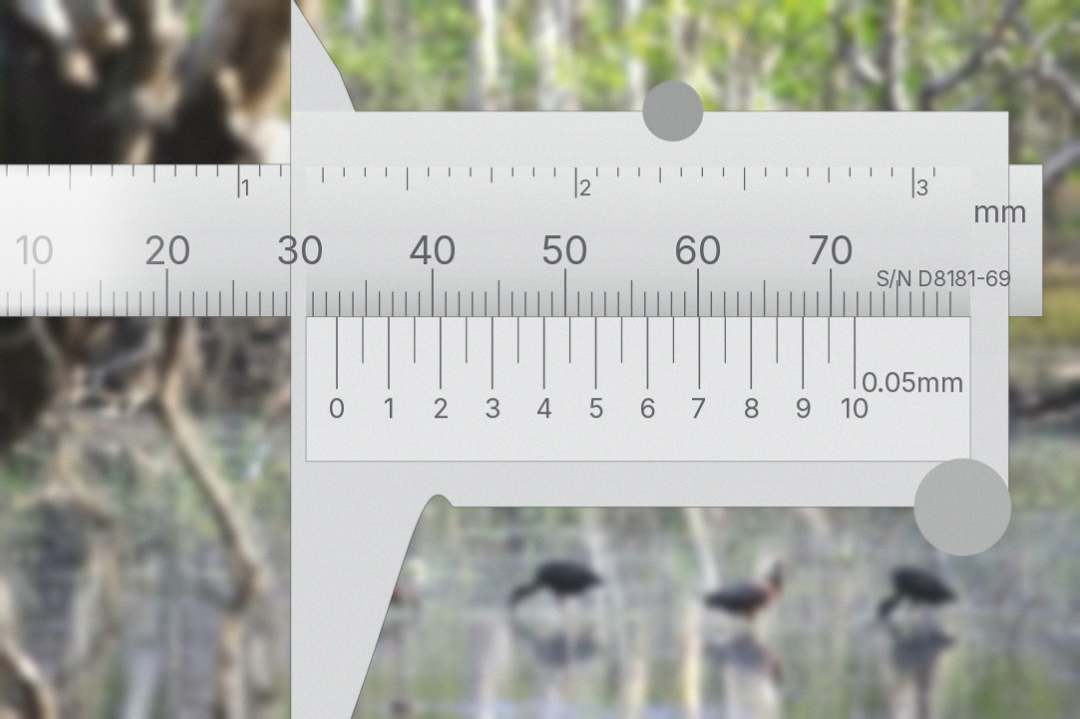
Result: 32.8 mm
